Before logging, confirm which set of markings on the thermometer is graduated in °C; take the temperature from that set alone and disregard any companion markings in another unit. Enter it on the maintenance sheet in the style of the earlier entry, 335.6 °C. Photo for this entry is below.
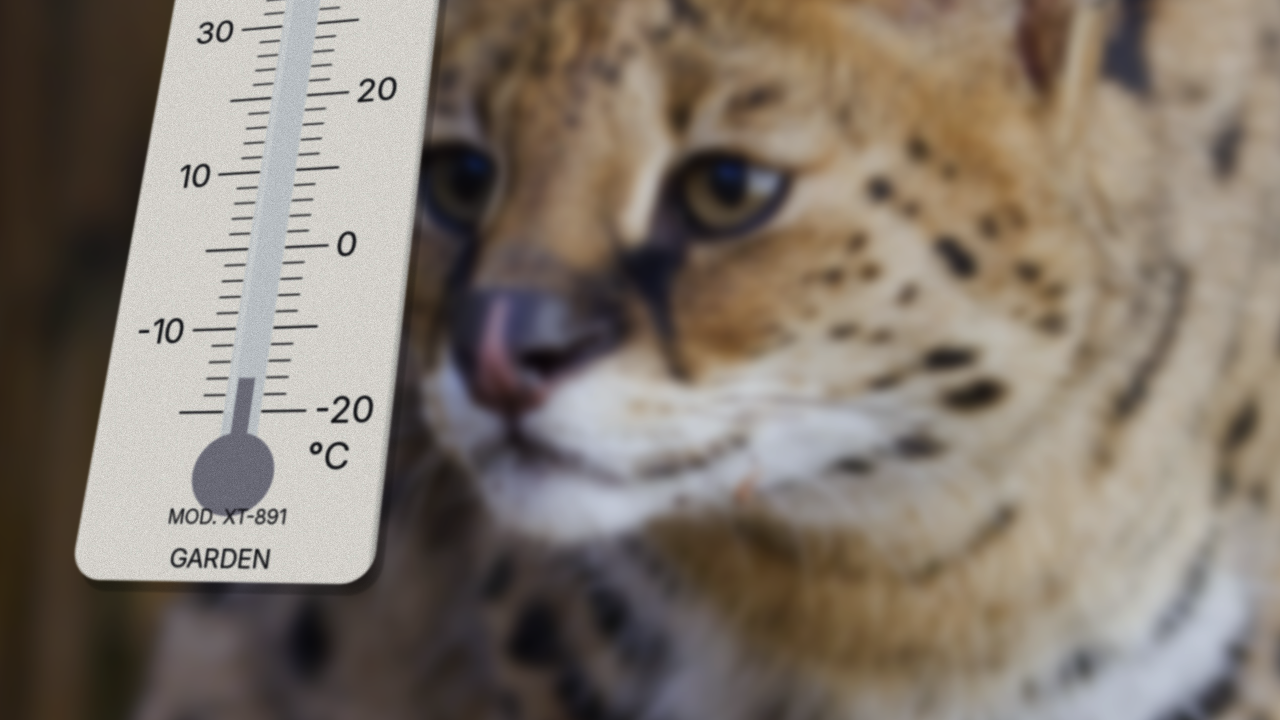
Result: -16 °C
